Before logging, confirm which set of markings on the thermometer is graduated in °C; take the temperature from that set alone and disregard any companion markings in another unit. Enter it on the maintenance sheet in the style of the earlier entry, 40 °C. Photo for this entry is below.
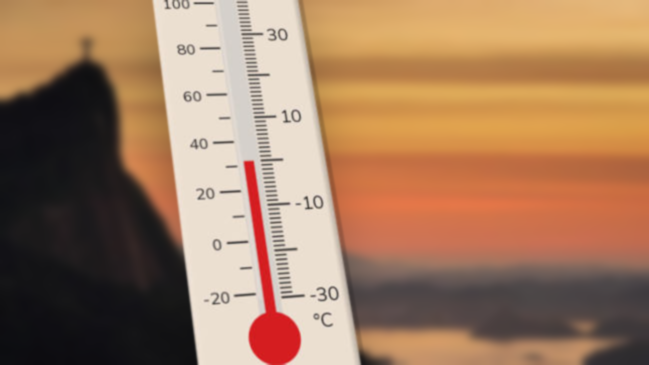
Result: 0 °C
